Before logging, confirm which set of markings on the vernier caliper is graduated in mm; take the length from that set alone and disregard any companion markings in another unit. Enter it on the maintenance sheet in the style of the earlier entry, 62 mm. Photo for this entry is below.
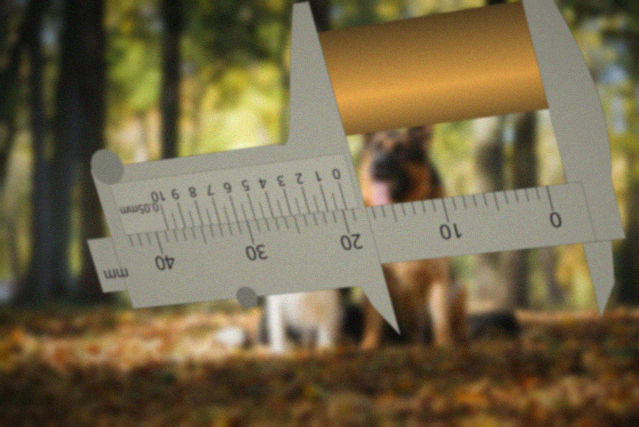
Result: 19.6 mm
